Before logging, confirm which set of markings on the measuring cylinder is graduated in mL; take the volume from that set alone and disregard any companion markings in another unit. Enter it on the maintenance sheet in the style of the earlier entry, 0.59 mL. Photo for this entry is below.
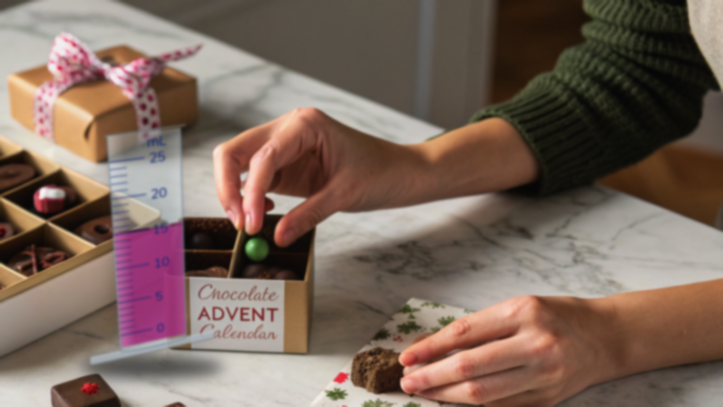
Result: 15 mL
